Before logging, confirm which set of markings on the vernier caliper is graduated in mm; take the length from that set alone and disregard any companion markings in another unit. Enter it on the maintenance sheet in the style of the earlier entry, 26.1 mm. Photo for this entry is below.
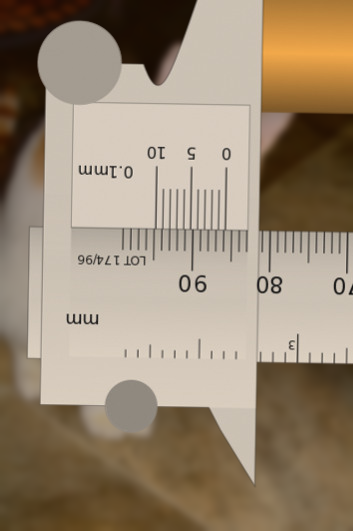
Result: 85.8 mm
